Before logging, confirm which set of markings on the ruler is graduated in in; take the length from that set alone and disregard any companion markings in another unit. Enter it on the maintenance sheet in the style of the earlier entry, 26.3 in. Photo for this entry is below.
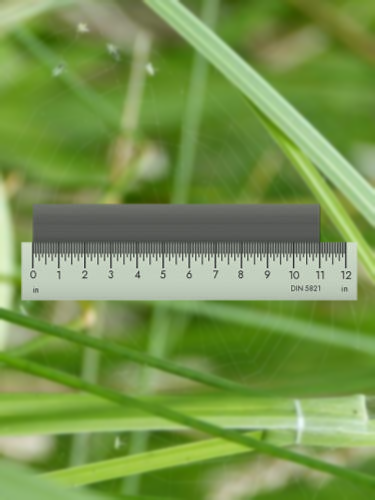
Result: 11 in
